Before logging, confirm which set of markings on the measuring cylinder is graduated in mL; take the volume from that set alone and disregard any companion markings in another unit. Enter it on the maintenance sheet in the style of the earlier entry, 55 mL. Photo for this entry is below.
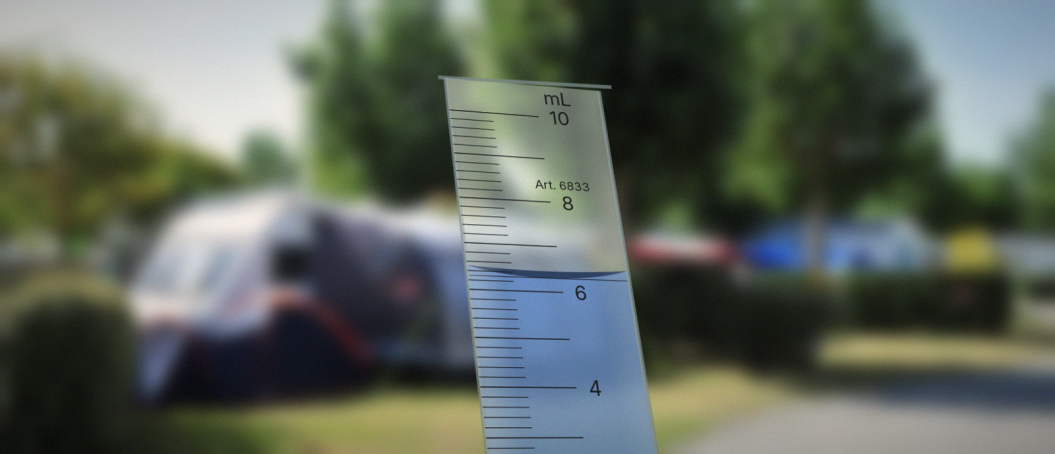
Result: 6.3 mL
